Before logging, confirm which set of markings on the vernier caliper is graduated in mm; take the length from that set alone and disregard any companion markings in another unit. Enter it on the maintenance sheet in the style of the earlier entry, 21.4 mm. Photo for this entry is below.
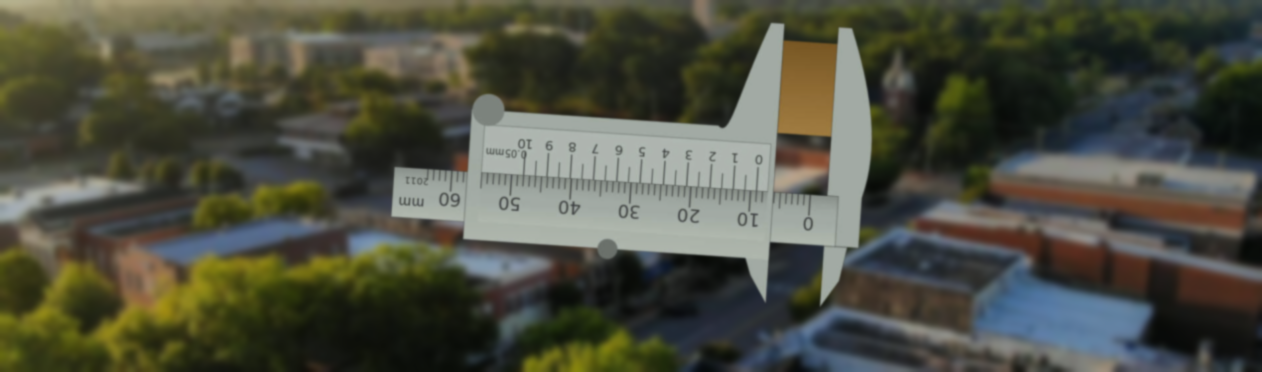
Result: 9.0 mm
